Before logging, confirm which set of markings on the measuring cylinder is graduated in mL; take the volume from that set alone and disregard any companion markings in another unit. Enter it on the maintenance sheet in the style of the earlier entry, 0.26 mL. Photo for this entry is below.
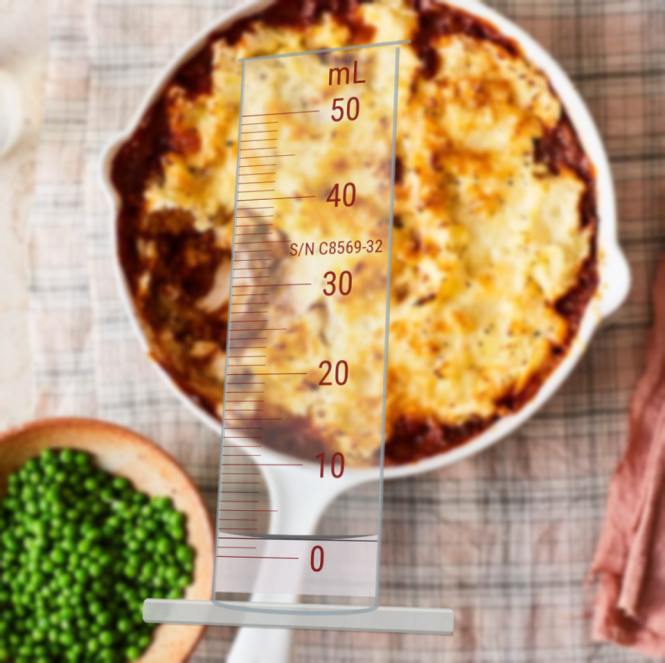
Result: 2 mL
